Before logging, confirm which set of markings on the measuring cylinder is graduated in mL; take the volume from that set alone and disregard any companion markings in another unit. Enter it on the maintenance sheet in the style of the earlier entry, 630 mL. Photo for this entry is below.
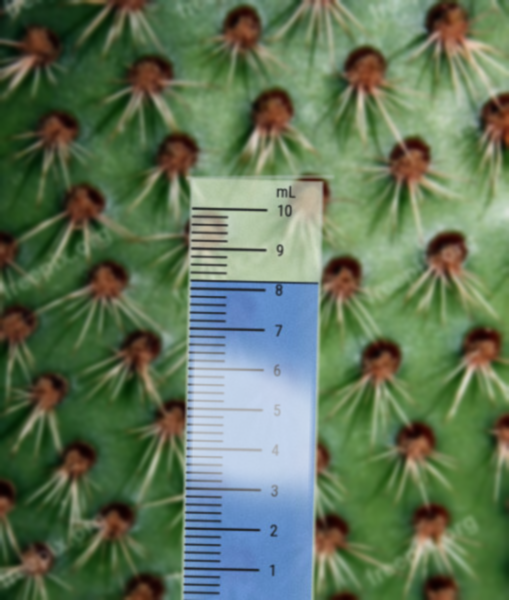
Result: 8.2 mL
